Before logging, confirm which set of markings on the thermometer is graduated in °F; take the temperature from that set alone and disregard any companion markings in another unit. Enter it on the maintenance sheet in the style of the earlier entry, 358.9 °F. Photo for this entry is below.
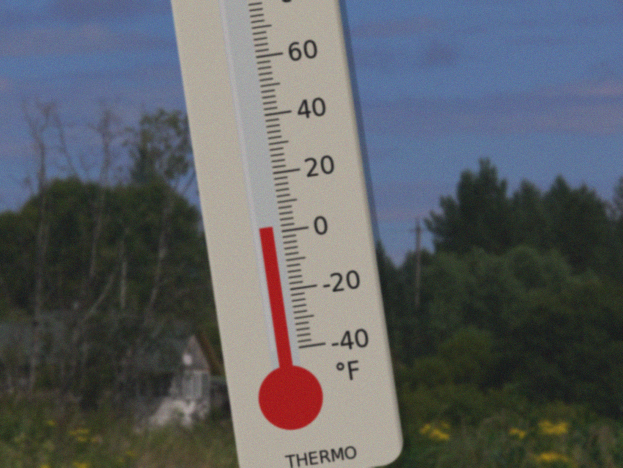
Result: 2 °F
